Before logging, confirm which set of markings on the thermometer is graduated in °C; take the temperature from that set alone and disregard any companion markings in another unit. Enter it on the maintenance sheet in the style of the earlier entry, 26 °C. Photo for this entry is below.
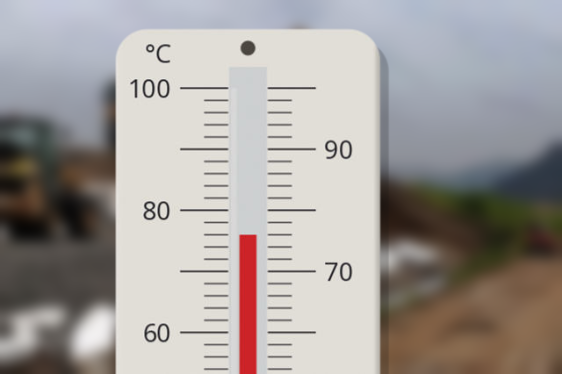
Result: 76 °C
